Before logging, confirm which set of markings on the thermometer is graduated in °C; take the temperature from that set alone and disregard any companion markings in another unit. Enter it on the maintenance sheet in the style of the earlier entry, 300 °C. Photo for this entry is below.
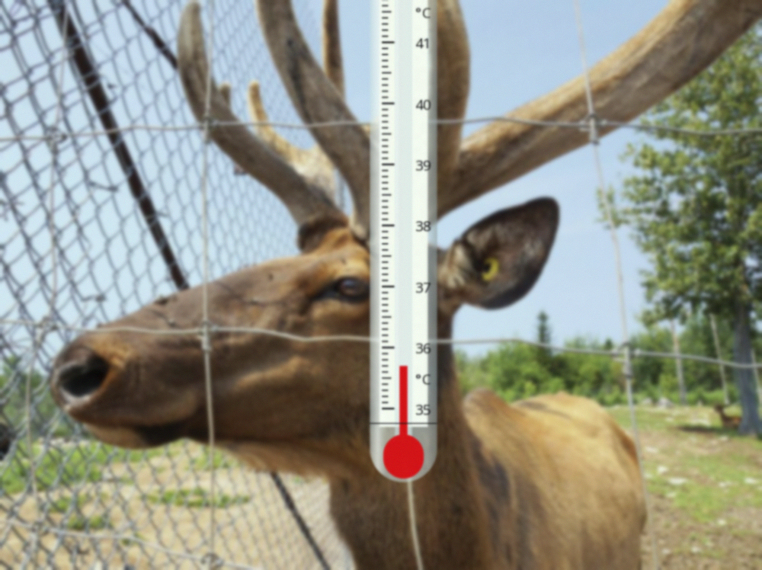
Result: 35.7 °C
